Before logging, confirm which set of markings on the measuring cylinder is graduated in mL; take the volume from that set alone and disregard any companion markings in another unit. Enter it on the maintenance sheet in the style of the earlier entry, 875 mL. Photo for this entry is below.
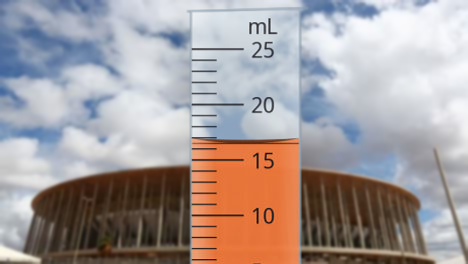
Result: 16.5 mL
